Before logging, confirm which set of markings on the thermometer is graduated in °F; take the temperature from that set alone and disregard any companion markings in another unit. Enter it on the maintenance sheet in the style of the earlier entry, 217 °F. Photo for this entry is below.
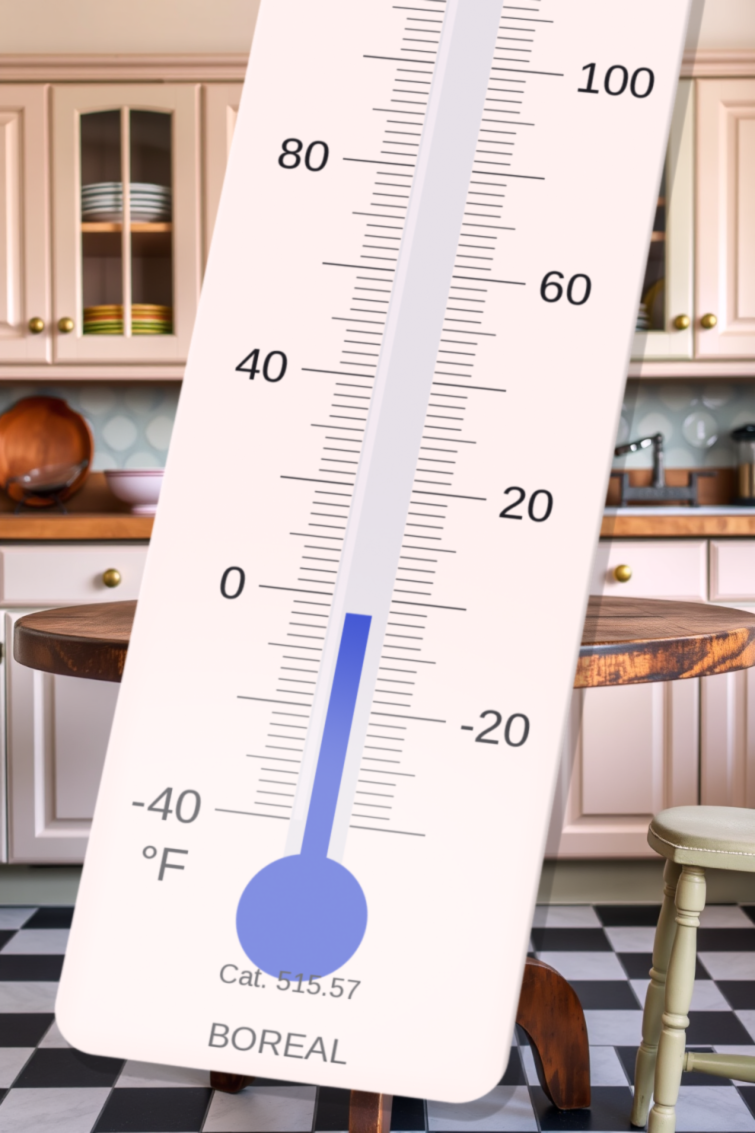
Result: -3 °F
